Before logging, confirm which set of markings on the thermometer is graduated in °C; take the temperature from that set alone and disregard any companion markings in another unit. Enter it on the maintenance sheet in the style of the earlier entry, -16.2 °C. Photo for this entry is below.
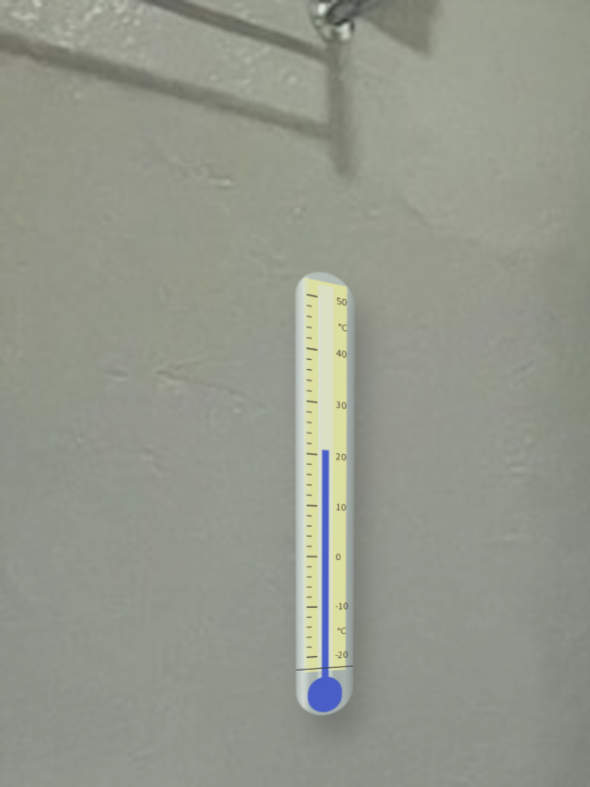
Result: 21 °C
